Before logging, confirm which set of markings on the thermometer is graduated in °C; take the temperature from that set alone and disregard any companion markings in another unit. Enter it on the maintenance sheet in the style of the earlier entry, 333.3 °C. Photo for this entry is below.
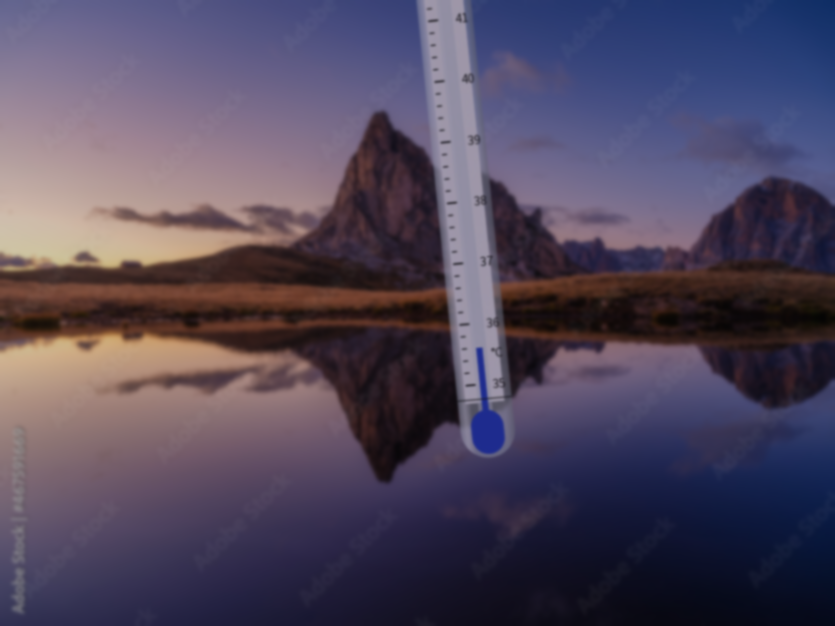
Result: 35.6 °C
